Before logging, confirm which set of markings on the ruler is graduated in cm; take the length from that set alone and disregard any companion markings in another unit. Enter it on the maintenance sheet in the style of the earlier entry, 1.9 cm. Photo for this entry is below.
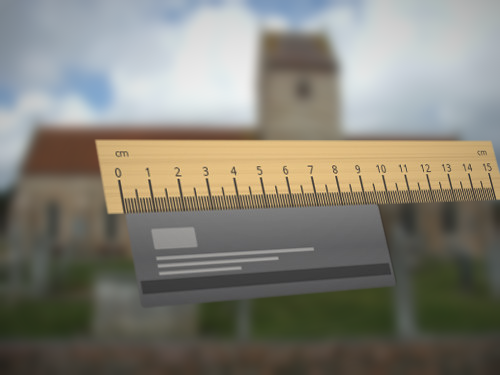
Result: 9.5 cm
